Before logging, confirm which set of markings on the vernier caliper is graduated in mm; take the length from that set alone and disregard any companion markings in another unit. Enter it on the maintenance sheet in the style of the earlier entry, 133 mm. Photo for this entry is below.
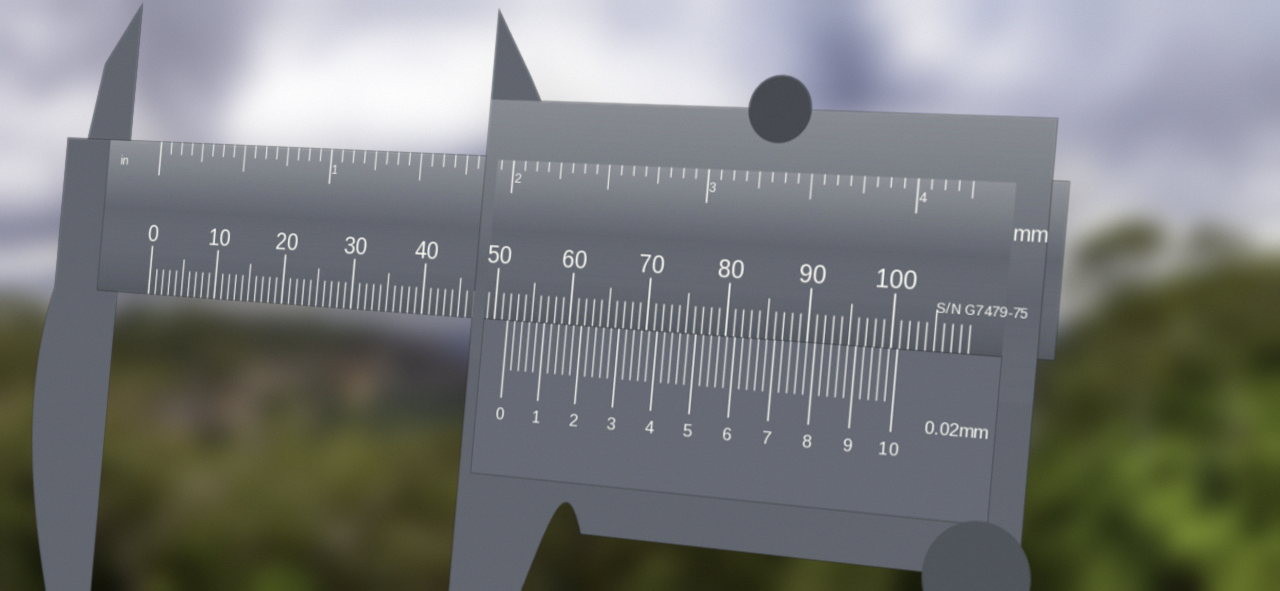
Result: 51.8 mm
